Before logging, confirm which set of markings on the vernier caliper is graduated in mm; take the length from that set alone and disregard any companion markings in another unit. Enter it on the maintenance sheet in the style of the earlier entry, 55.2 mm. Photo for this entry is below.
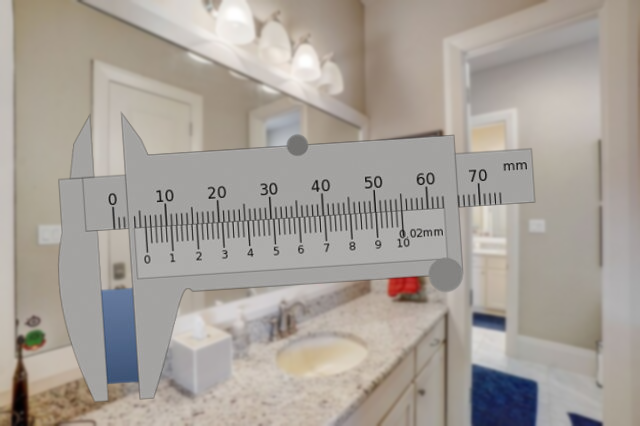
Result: 6.0 mm
